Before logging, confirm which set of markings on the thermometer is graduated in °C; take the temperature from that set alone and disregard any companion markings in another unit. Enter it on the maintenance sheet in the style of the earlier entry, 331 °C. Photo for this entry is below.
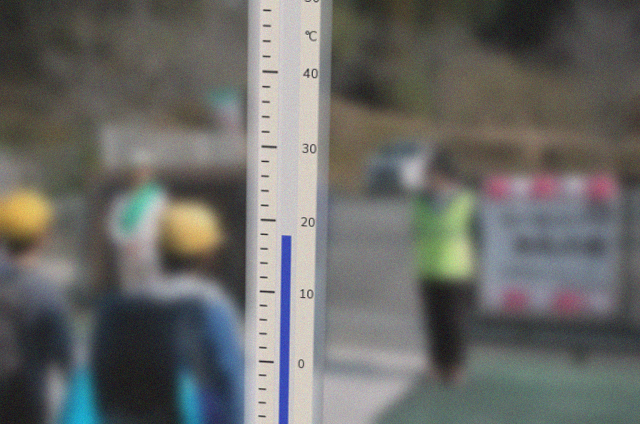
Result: 18 °C
